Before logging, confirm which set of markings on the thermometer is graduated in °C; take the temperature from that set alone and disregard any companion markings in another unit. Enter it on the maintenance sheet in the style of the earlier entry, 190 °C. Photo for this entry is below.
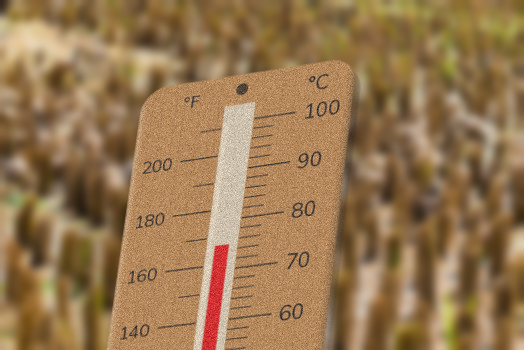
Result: 75 °C
